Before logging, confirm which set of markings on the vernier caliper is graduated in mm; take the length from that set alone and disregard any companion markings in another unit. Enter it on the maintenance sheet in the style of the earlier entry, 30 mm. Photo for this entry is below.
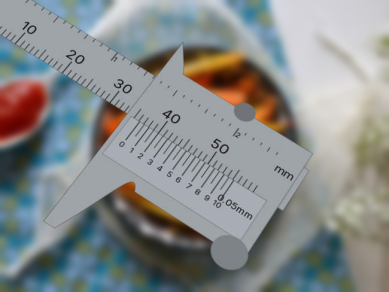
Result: 36.2 mm
